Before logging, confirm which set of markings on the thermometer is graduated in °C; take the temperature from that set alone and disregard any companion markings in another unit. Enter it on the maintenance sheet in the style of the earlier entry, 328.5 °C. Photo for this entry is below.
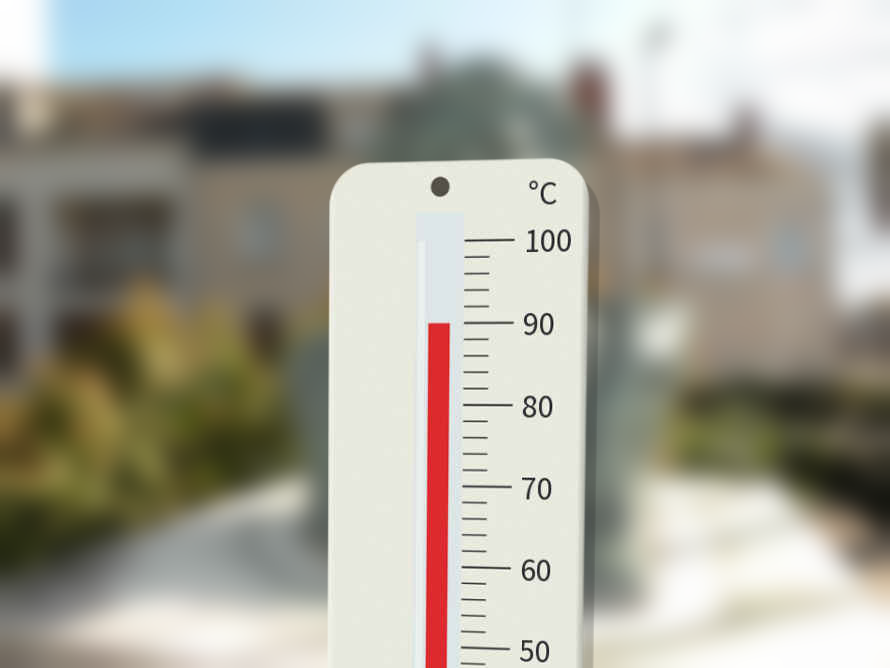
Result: 90 °C
